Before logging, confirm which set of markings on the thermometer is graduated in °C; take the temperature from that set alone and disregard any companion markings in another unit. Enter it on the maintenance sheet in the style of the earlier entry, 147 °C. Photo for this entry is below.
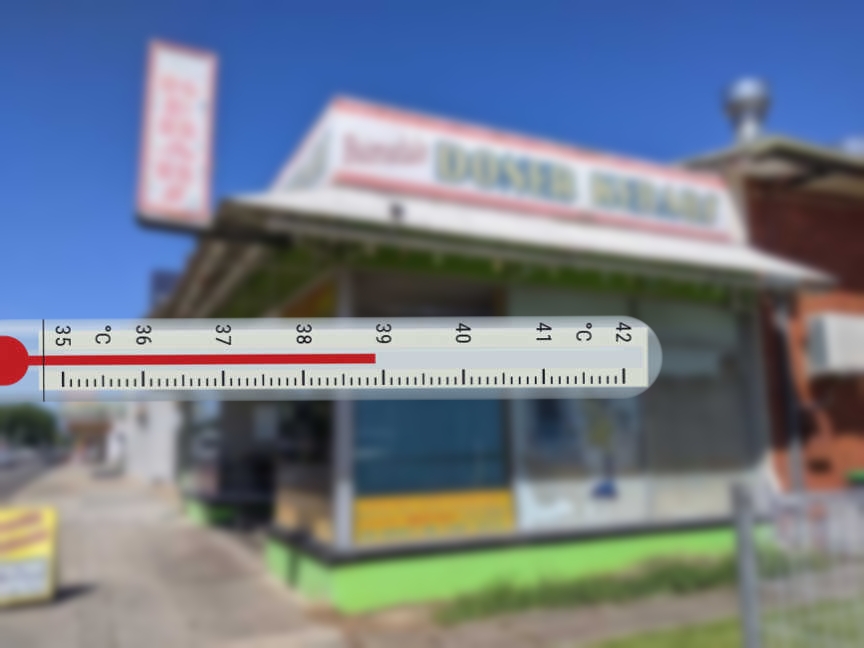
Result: 38.9 °C
